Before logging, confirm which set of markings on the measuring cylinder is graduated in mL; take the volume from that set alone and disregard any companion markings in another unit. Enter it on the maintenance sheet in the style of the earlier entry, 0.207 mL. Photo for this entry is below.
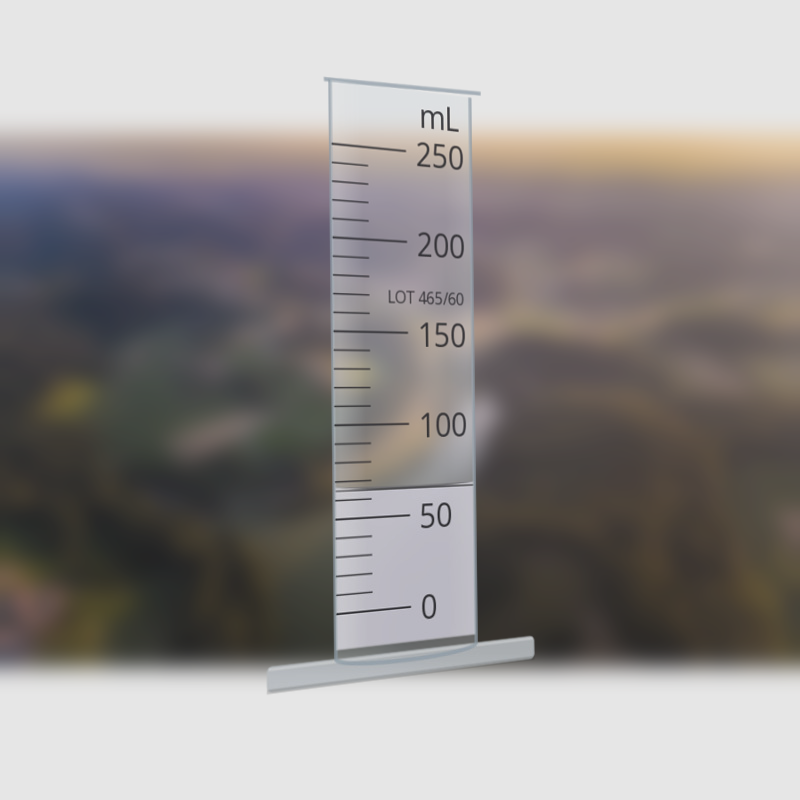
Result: 65 mL
